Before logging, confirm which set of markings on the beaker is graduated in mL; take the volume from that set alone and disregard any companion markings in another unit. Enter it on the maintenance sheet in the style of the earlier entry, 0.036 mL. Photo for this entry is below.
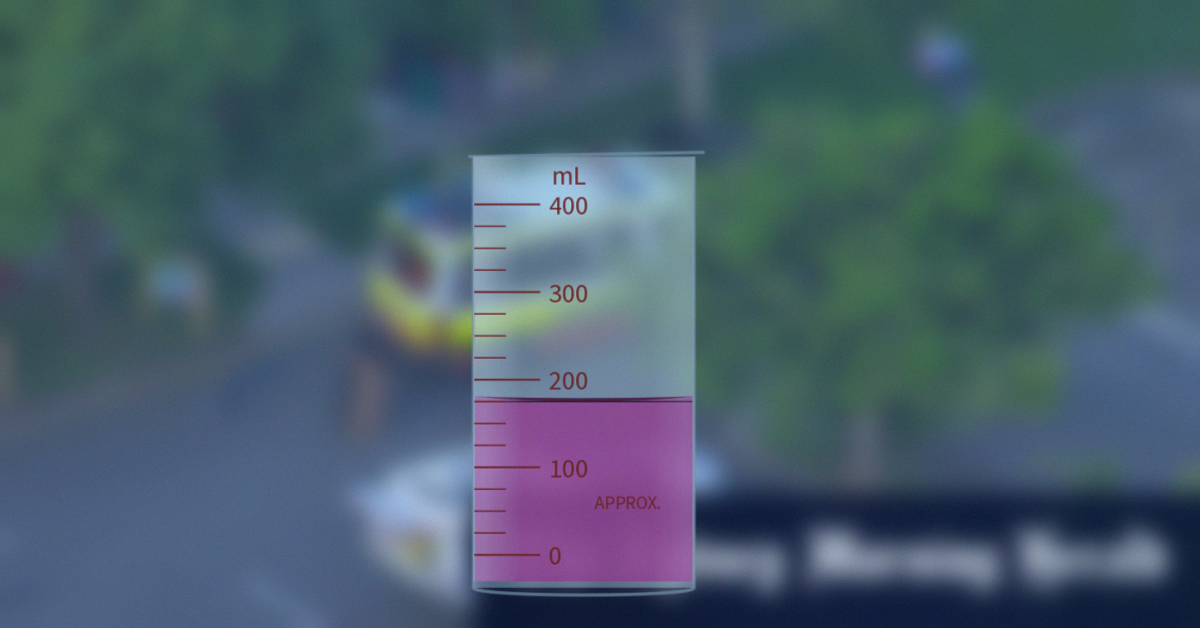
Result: 175 mL
